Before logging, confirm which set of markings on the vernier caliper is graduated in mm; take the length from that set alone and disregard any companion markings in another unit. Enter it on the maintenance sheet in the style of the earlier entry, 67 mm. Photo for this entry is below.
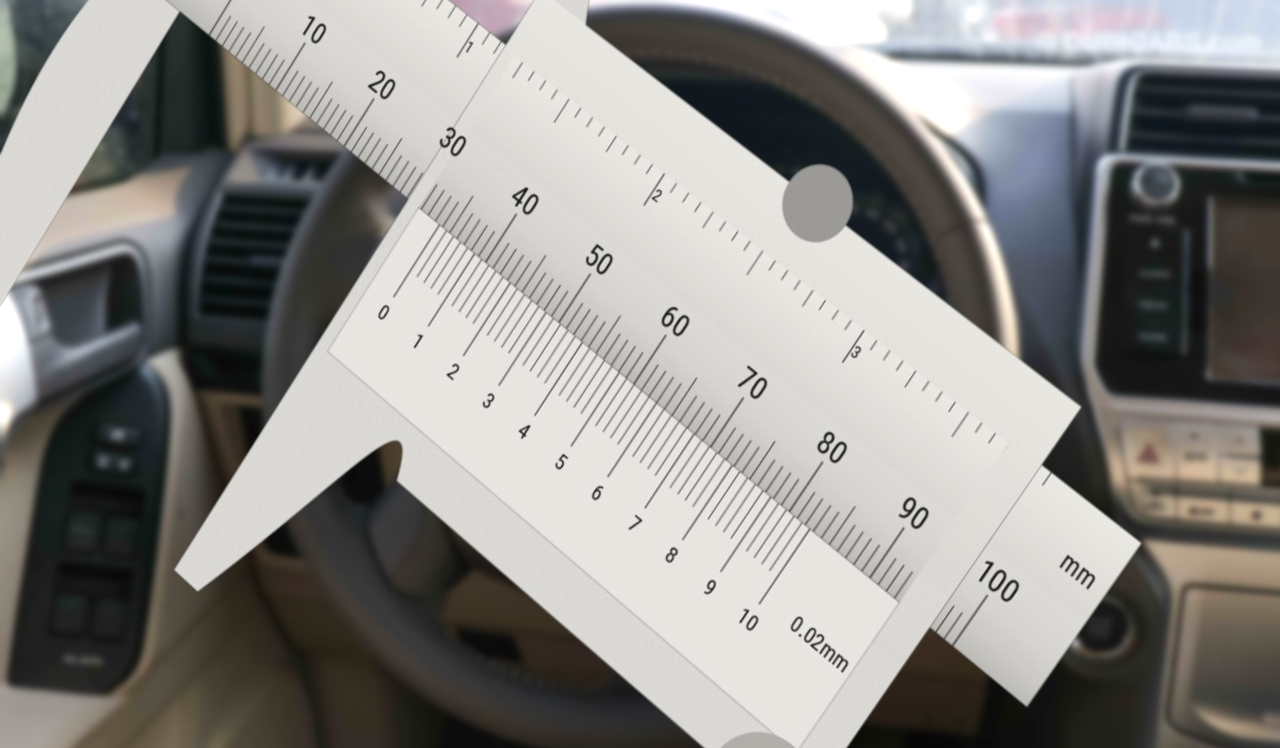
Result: 33.6 mm
